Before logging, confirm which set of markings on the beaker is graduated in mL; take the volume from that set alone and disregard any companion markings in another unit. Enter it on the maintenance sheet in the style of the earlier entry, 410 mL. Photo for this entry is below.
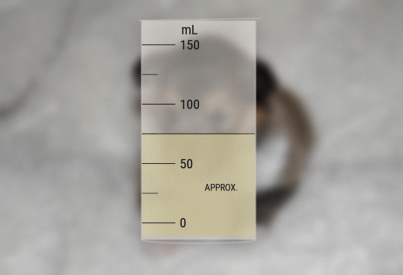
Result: 75 mL
